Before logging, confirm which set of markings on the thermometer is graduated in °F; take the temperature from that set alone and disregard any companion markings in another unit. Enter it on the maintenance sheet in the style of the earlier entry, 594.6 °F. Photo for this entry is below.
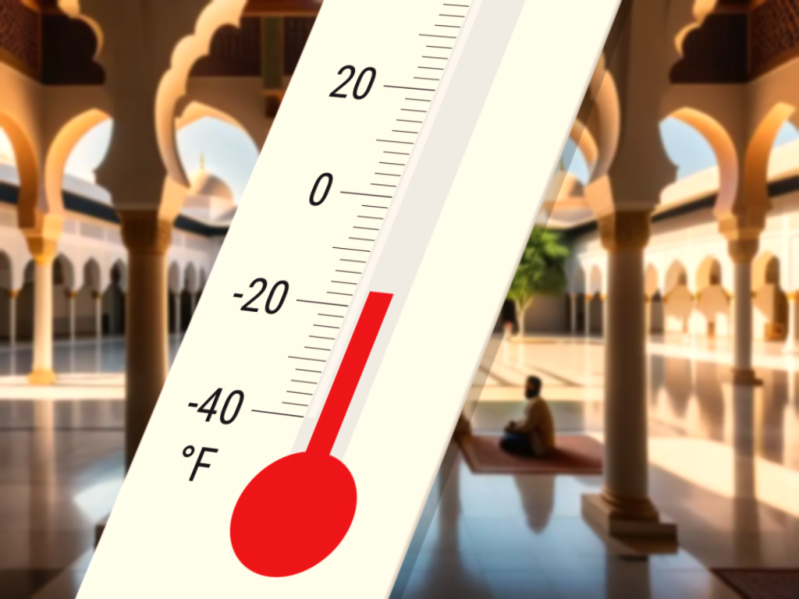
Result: -17 °F
